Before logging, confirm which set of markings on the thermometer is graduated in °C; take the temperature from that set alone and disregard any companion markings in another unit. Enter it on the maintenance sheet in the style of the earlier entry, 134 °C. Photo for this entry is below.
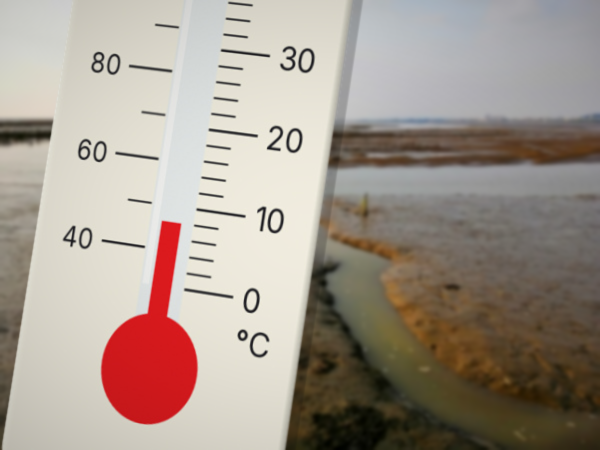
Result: 8 °C
